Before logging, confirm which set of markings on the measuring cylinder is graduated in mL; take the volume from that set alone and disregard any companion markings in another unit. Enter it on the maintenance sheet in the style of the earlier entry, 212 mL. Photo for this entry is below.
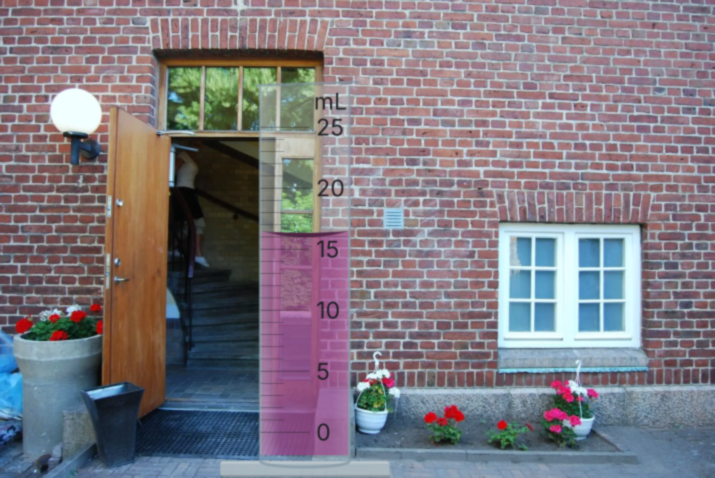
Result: 16 mL
